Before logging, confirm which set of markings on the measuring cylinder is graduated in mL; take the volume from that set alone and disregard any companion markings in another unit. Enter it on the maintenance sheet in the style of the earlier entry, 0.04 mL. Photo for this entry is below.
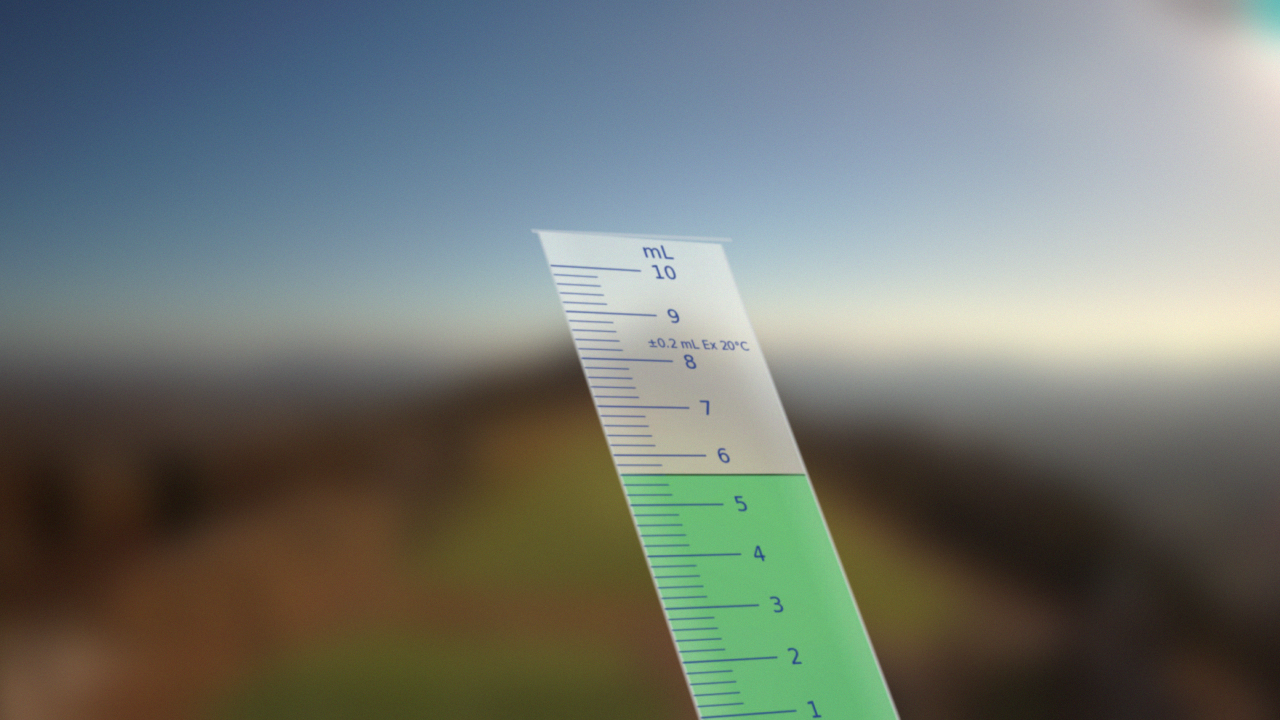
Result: 5.6 mL
